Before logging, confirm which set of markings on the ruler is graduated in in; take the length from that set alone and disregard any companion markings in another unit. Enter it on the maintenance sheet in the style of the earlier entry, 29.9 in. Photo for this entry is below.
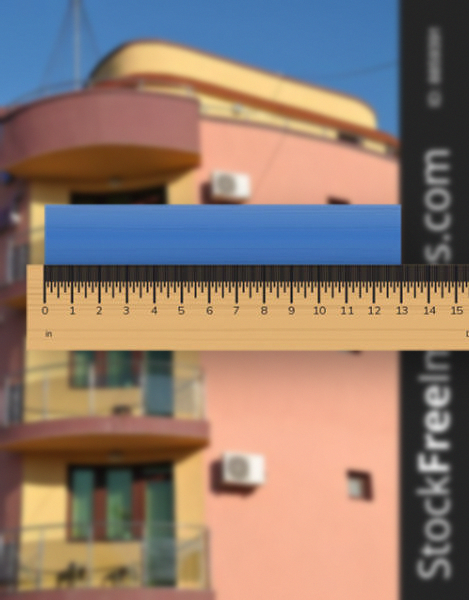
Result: 13 in
